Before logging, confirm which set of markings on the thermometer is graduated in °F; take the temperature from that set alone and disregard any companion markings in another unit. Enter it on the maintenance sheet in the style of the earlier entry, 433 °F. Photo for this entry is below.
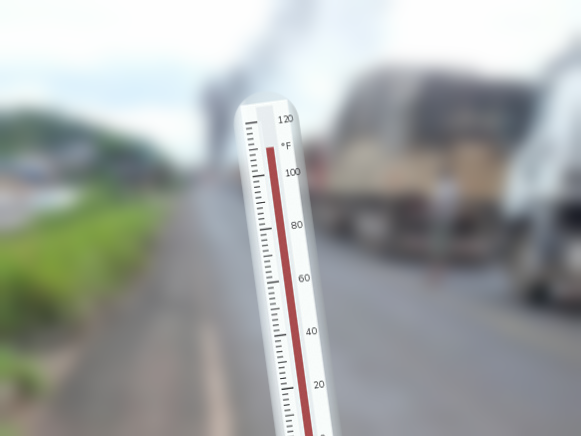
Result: 110 °F
